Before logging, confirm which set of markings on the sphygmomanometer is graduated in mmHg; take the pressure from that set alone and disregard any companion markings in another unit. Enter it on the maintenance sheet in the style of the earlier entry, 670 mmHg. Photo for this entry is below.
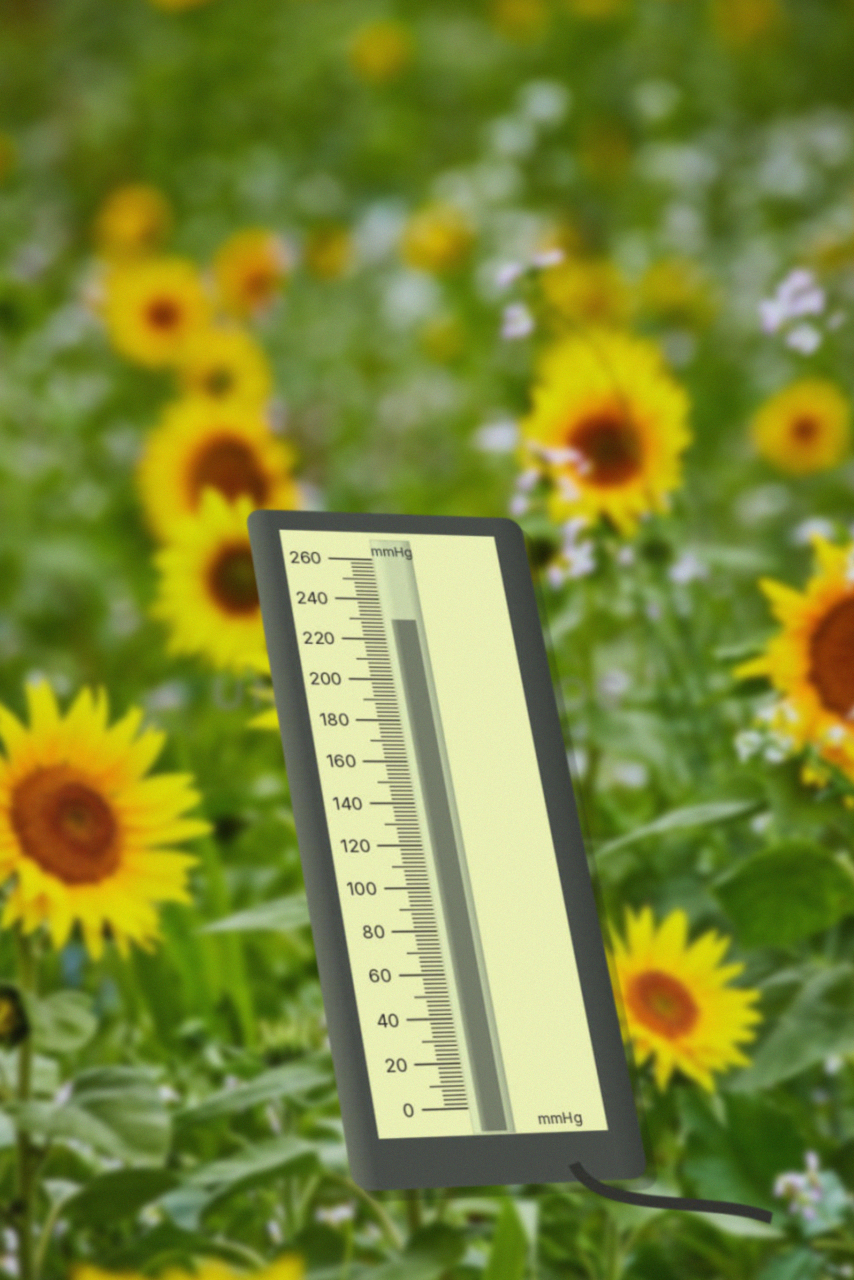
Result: 230 mmHg
